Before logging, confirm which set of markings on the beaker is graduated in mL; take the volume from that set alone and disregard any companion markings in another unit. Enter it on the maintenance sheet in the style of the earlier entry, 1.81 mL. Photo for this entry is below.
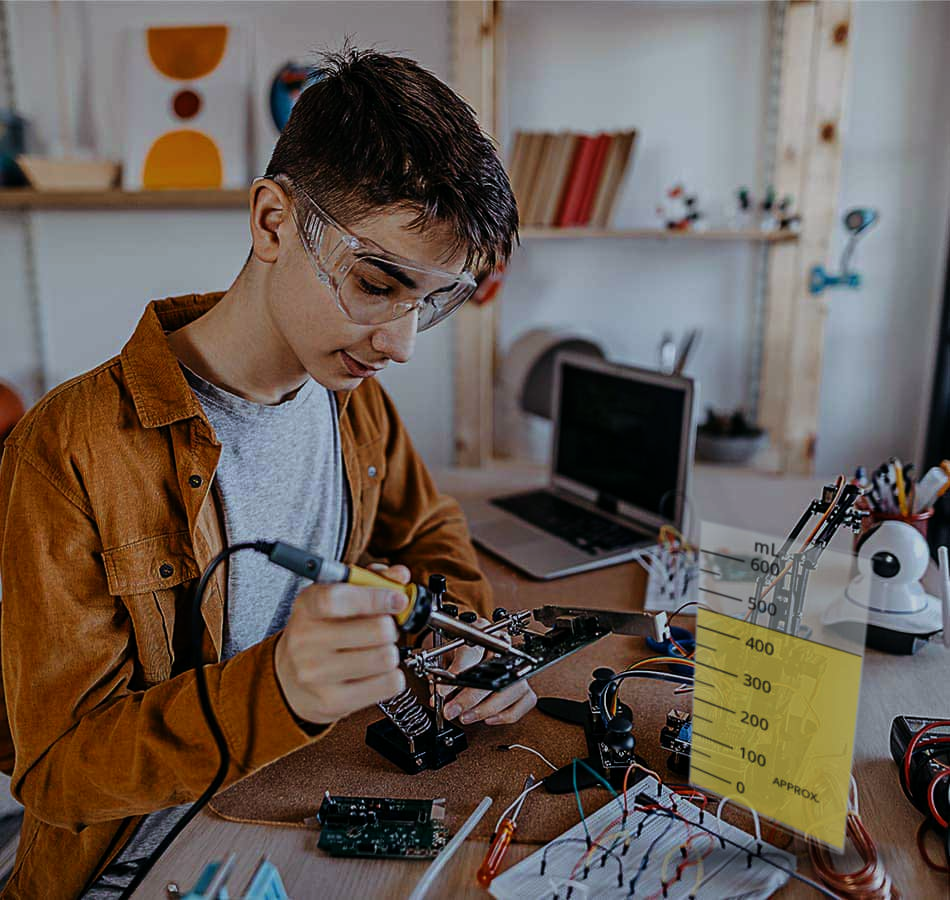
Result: 450 mL
